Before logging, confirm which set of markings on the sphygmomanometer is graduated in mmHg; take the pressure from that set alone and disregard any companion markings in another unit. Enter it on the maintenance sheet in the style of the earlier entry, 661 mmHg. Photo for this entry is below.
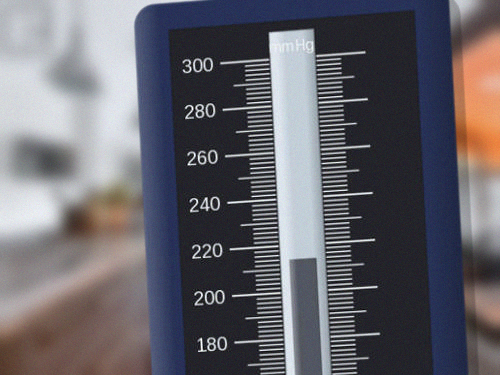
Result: 214 mmHg
